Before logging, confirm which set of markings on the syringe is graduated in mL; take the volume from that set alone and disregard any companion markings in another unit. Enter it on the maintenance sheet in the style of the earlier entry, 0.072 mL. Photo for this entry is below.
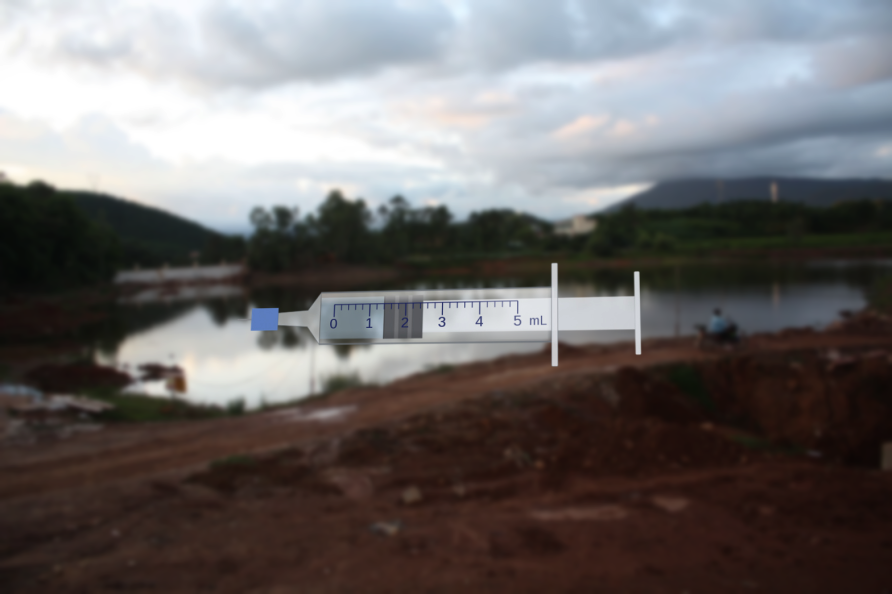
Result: 1.4 mL
